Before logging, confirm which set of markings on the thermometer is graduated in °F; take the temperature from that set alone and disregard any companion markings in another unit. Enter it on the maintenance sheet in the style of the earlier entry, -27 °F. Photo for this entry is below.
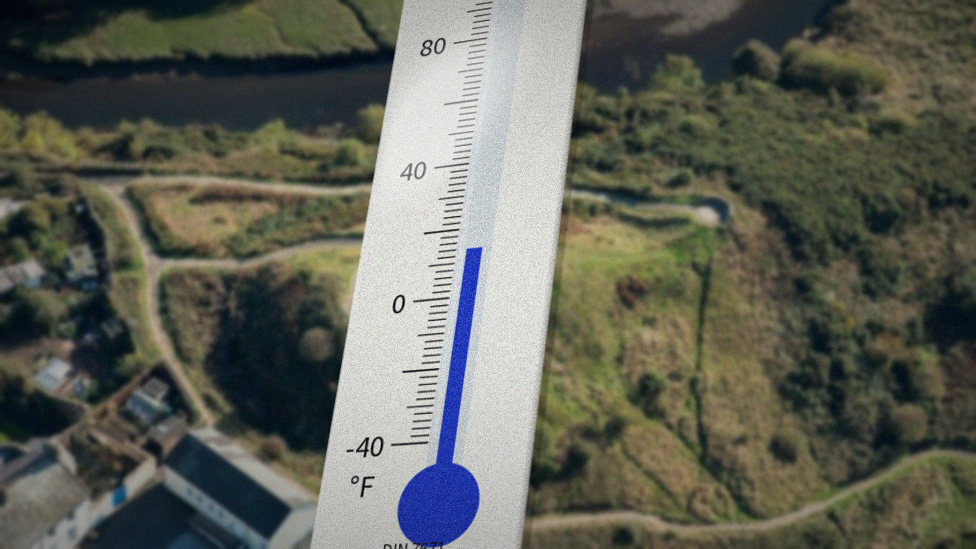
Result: 14 °F
